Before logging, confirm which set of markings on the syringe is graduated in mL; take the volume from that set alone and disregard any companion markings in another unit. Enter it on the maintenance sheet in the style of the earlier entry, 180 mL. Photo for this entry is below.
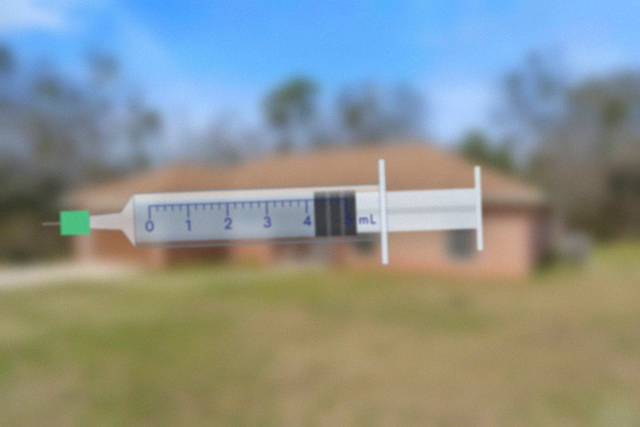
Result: 4.2 mL
